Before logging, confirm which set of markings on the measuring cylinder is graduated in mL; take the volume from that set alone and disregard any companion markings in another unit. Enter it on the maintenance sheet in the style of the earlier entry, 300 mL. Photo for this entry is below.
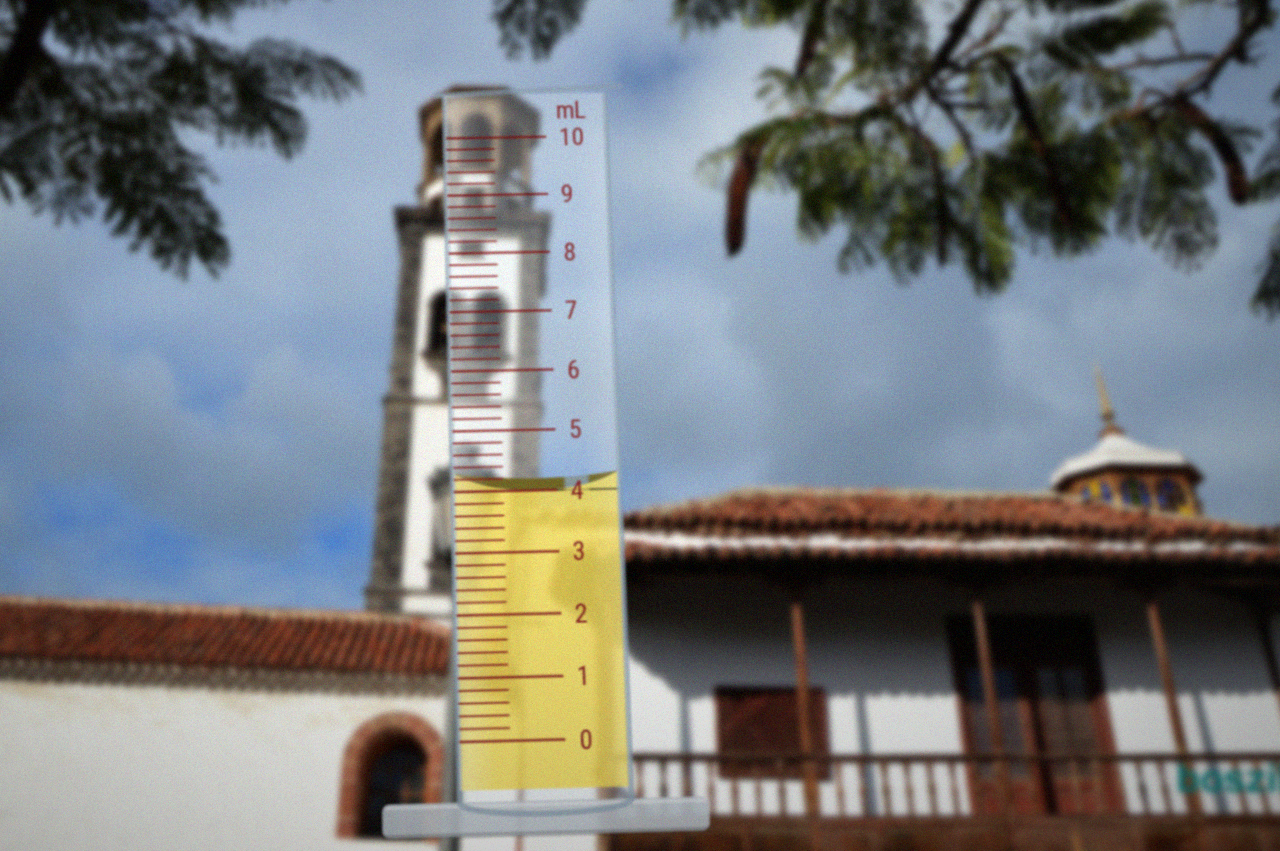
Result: 4 mL
